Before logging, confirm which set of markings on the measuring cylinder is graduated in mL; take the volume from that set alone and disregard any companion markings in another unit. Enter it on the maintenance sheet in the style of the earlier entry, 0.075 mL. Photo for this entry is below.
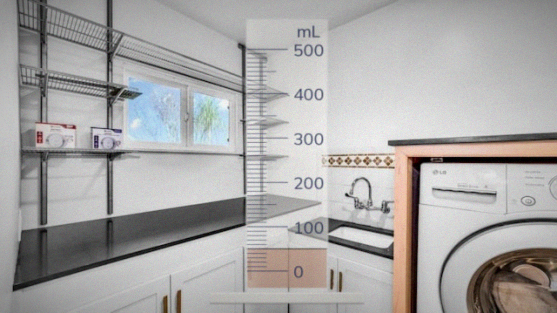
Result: 50 mL
